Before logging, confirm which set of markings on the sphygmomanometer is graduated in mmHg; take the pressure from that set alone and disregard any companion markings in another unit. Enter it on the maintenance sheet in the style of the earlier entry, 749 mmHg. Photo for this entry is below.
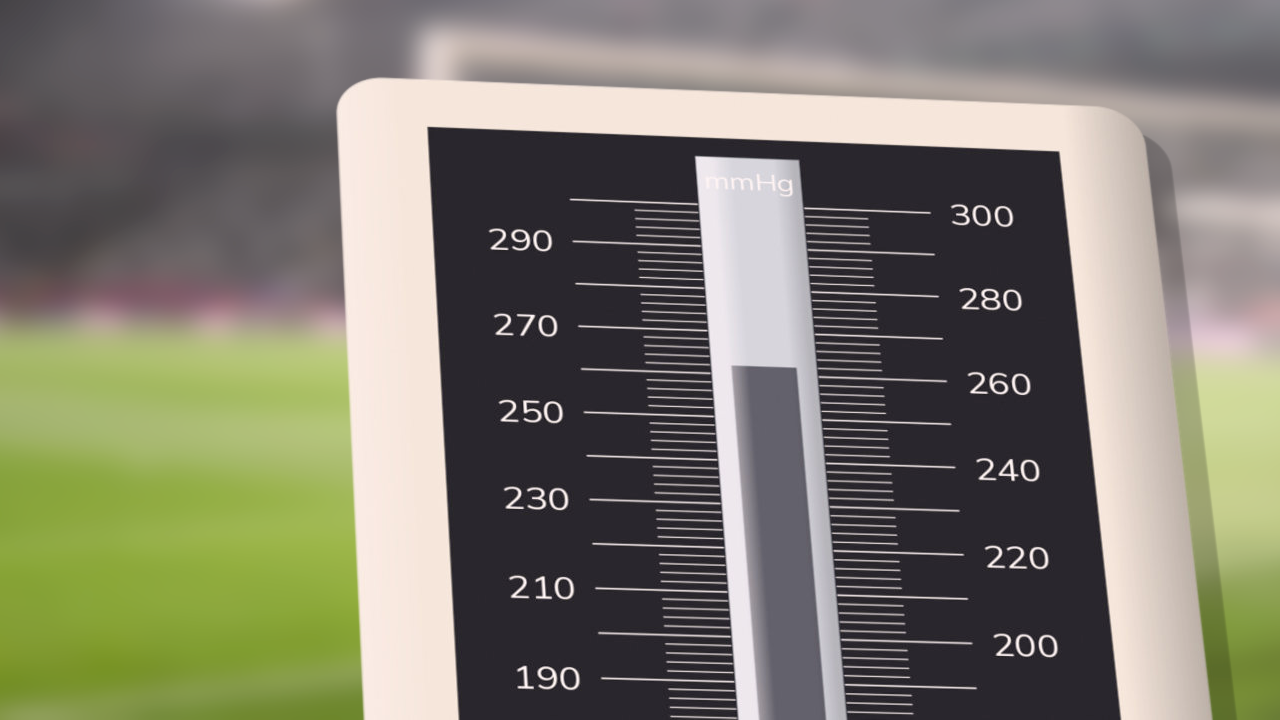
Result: 262 mmHg
